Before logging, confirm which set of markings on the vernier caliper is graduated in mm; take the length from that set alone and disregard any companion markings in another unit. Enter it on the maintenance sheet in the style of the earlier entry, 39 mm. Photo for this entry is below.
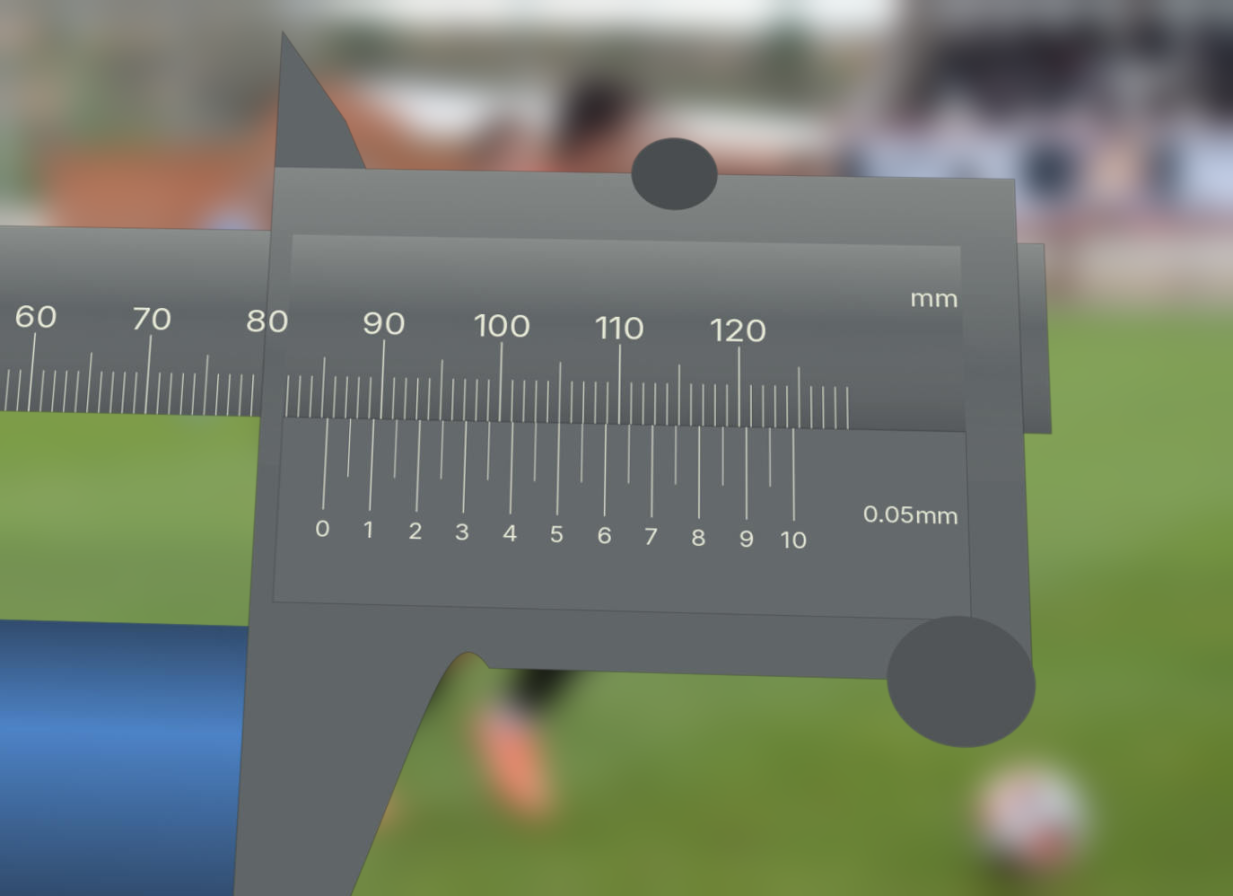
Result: 85.5 mm
